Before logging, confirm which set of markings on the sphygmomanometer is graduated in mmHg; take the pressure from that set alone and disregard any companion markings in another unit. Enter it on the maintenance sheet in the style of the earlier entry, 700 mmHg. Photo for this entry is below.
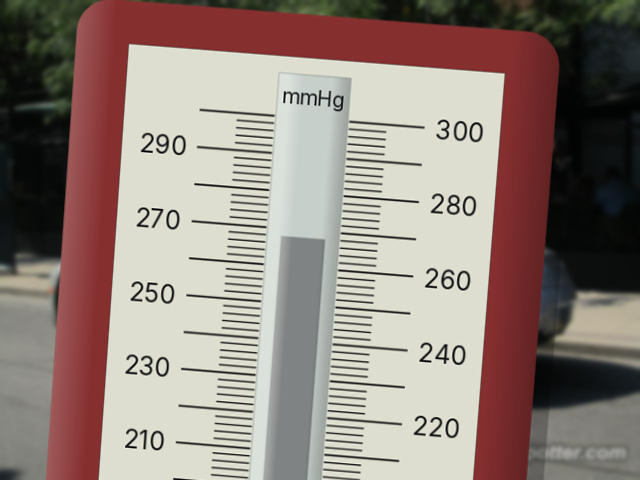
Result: 268 mmHg
